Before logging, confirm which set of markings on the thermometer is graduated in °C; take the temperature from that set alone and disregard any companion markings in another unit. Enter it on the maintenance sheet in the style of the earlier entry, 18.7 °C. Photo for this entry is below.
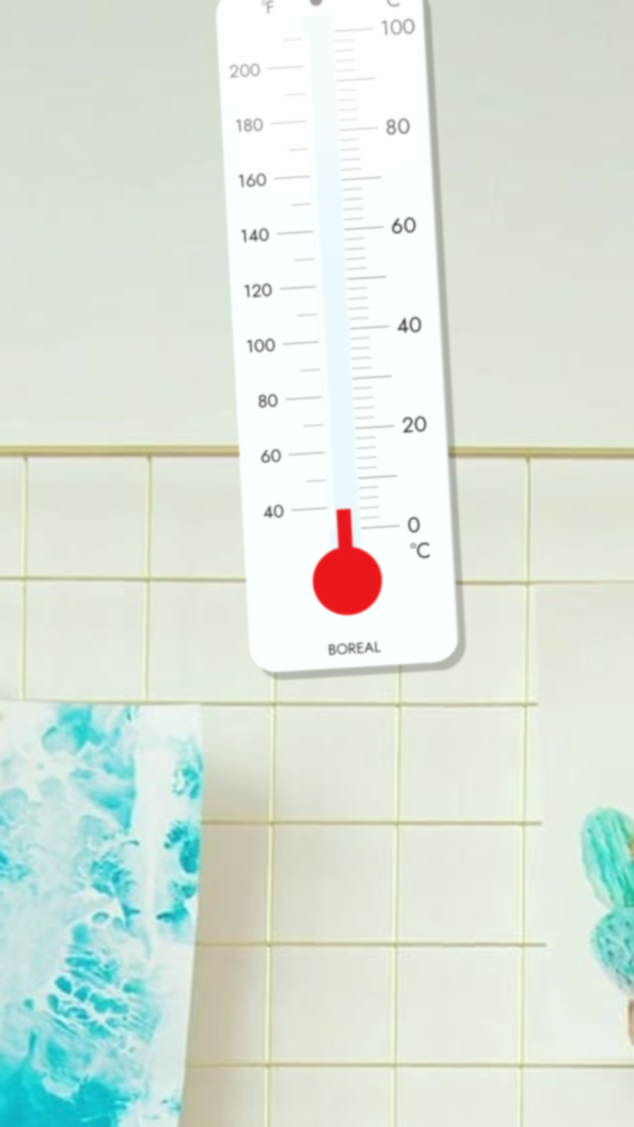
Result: 4 °C
